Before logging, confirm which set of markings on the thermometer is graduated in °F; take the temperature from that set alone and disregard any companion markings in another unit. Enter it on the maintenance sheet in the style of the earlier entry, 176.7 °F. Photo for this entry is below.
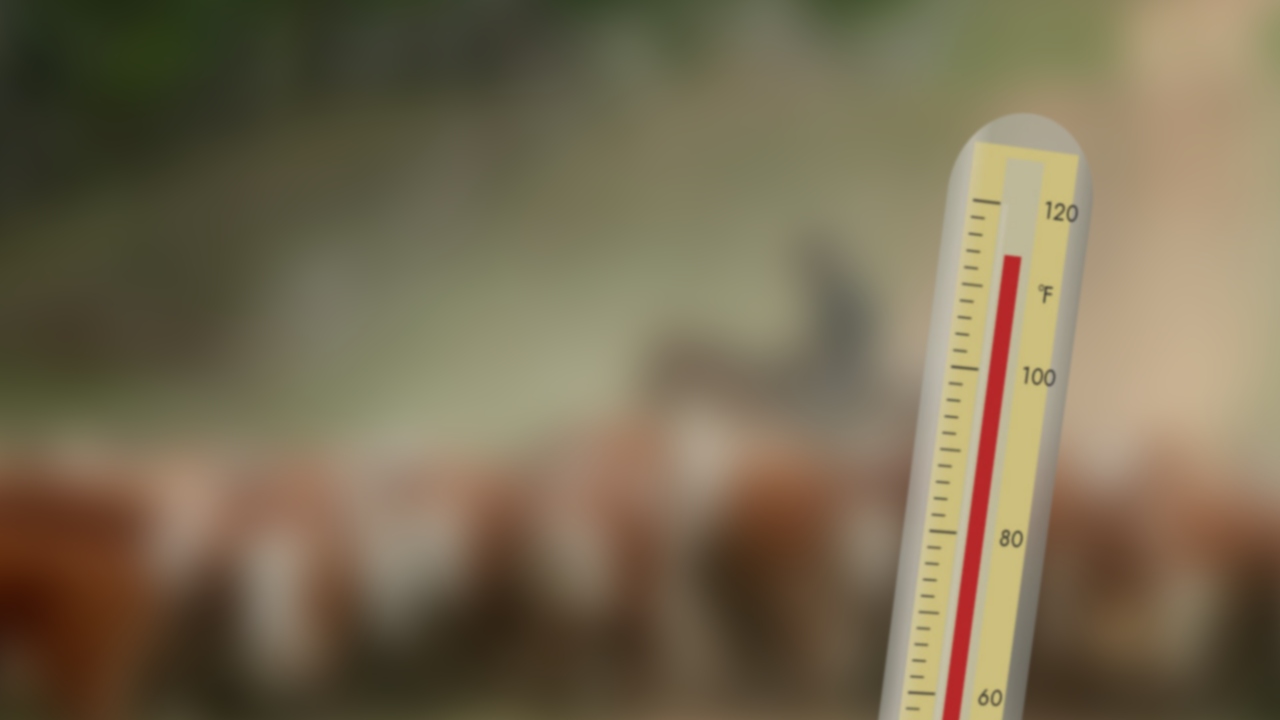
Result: 114 °F
